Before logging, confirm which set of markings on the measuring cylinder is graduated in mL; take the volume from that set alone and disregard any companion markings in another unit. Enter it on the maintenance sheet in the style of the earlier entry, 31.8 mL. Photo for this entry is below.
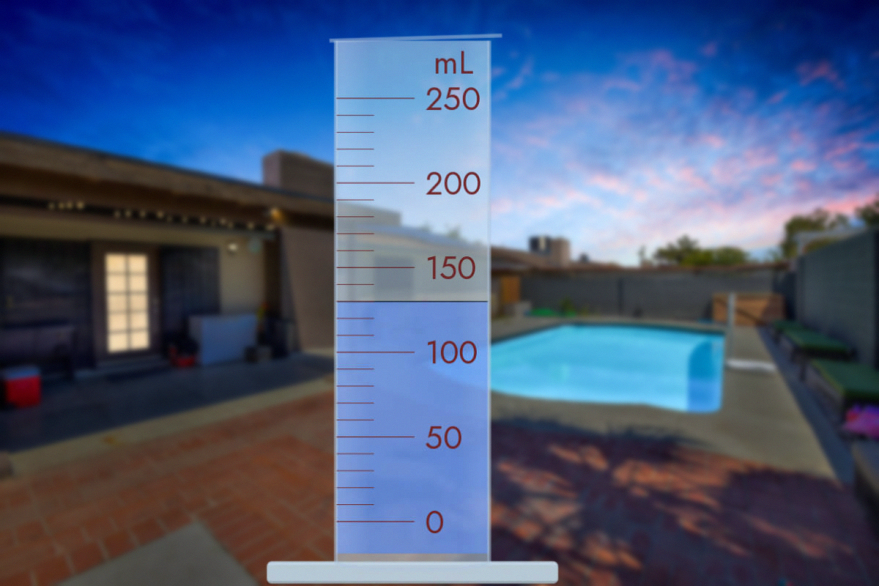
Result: 130 mL
